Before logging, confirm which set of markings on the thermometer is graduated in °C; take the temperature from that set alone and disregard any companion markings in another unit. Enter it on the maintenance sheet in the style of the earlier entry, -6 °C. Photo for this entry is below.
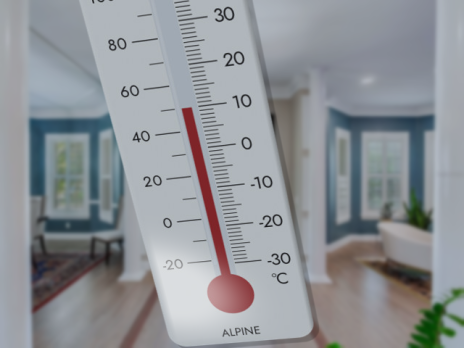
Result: 10 °C
